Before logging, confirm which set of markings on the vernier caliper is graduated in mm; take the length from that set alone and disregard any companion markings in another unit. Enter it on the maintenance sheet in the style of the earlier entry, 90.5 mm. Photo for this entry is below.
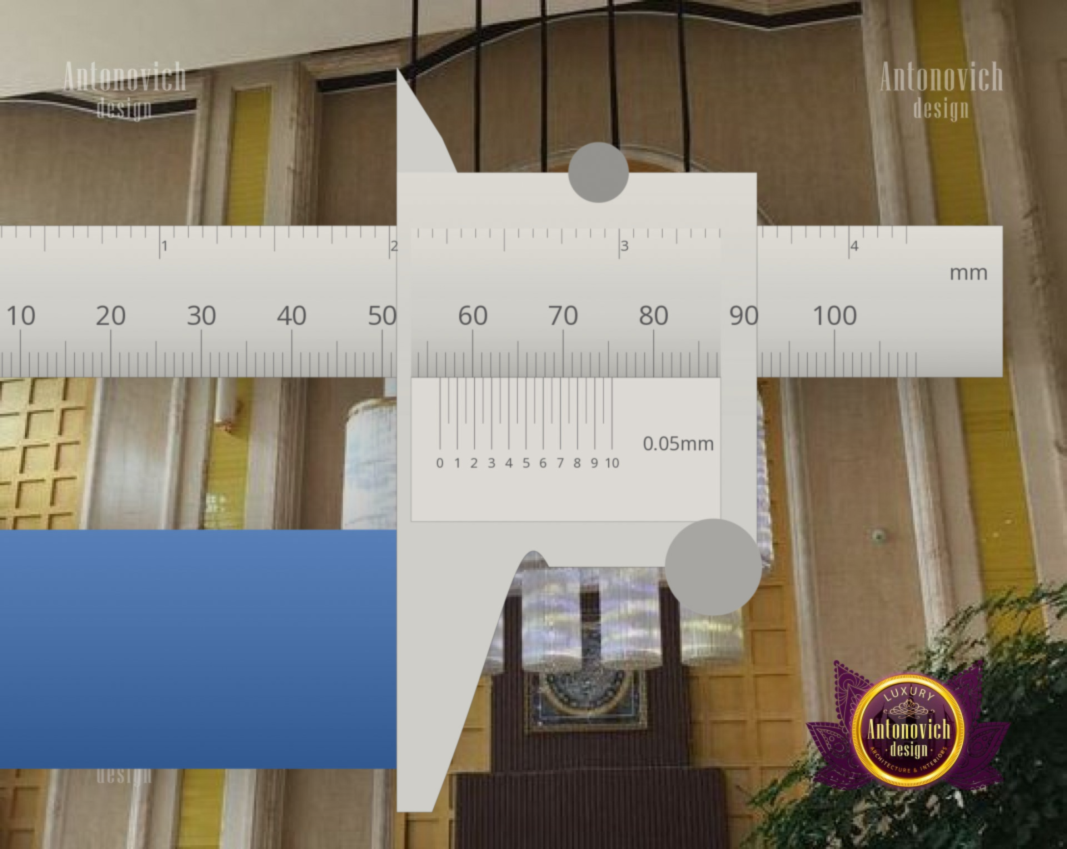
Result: 56.4 mm
